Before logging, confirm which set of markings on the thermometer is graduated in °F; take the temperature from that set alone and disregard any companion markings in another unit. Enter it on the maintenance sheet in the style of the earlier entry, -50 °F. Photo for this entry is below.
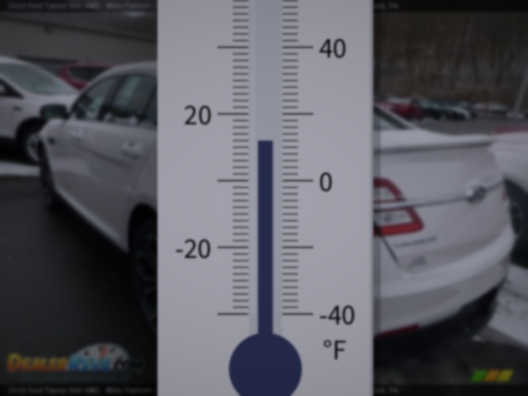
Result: 12 °F
